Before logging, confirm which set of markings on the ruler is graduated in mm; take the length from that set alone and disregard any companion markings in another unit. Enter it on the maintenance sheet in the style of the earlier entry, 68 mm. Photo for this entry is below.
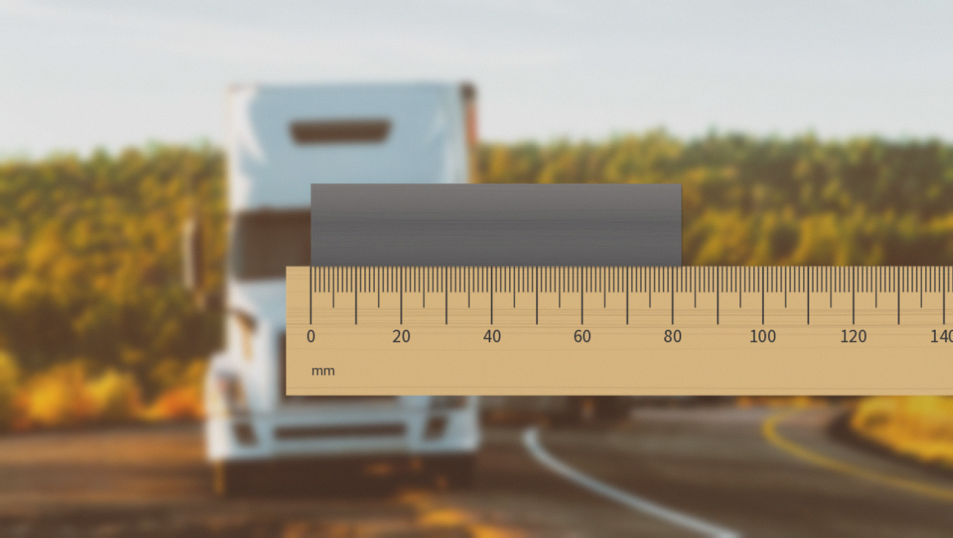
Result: 82 mm
